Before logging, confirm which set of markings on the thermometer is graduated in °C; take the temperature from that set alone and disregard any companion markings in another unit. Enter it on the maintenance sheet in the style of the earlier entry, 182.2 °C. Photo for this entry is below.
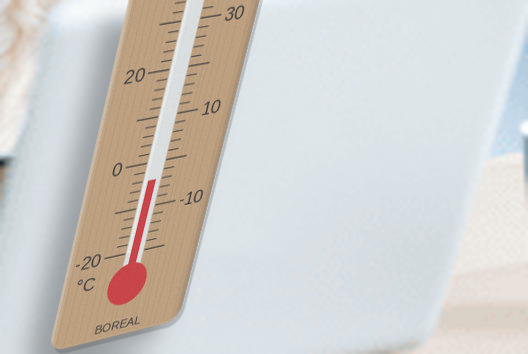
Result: -4 °C
